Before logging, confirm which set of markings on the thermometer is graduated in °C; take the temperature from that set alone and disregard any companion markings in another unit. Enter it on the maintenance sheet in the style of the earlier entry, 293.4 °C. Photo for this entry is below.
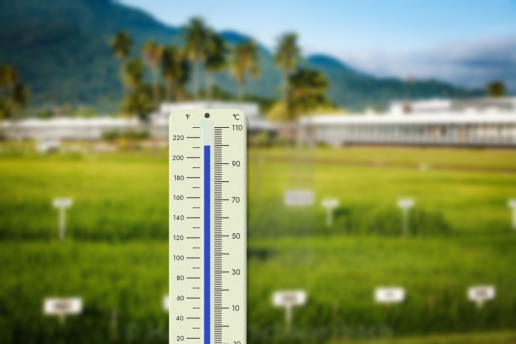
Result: 100 °C
